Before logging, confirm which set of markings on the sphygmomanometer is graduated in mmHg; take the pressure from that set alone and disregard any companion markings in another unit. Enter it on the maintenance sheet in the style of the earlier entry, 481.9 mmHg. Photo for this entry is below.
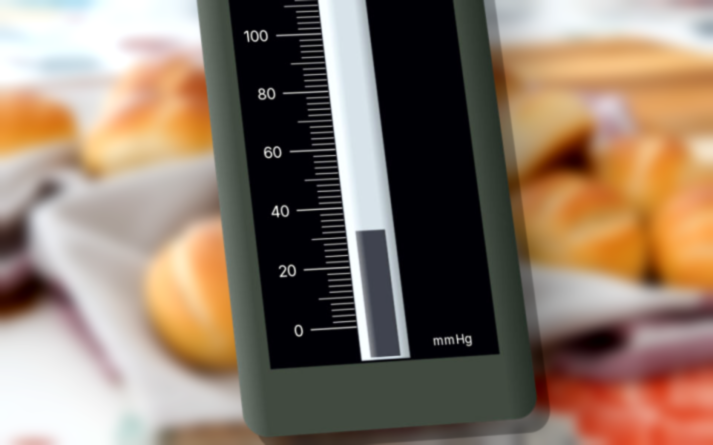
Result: 32 mmHg
